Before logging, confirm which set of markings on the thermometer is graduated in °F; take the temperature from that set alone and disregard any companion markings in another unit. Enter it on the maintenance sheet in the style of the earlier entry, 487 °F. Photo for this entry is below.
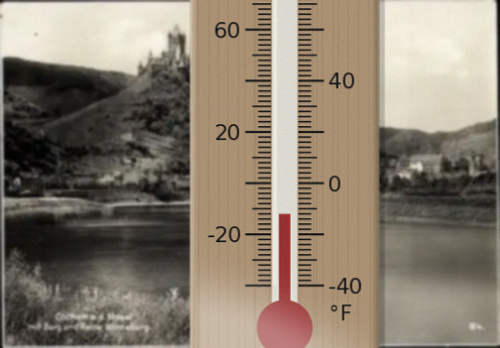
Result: -12 °F
